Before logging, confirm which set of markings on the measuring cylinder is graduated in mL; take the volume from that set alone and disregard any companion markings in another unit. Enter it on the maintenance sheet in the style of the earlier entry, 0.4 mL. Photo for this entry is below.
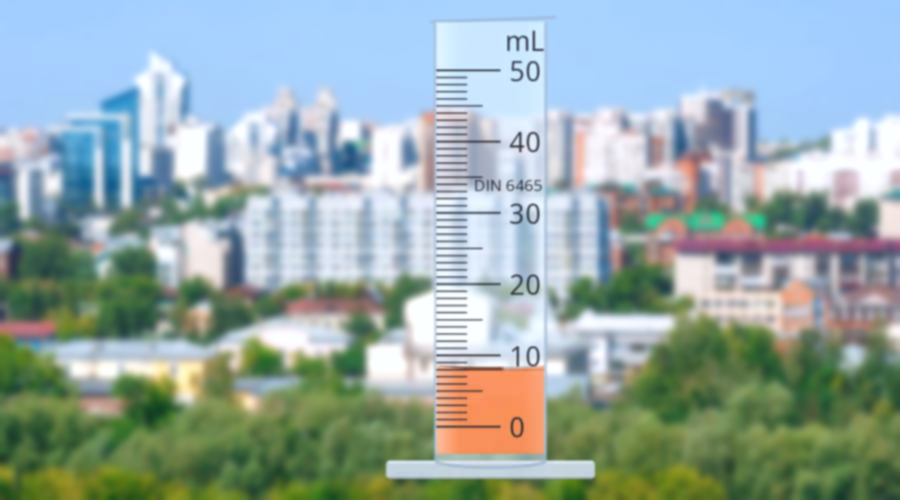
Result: 8 mL
